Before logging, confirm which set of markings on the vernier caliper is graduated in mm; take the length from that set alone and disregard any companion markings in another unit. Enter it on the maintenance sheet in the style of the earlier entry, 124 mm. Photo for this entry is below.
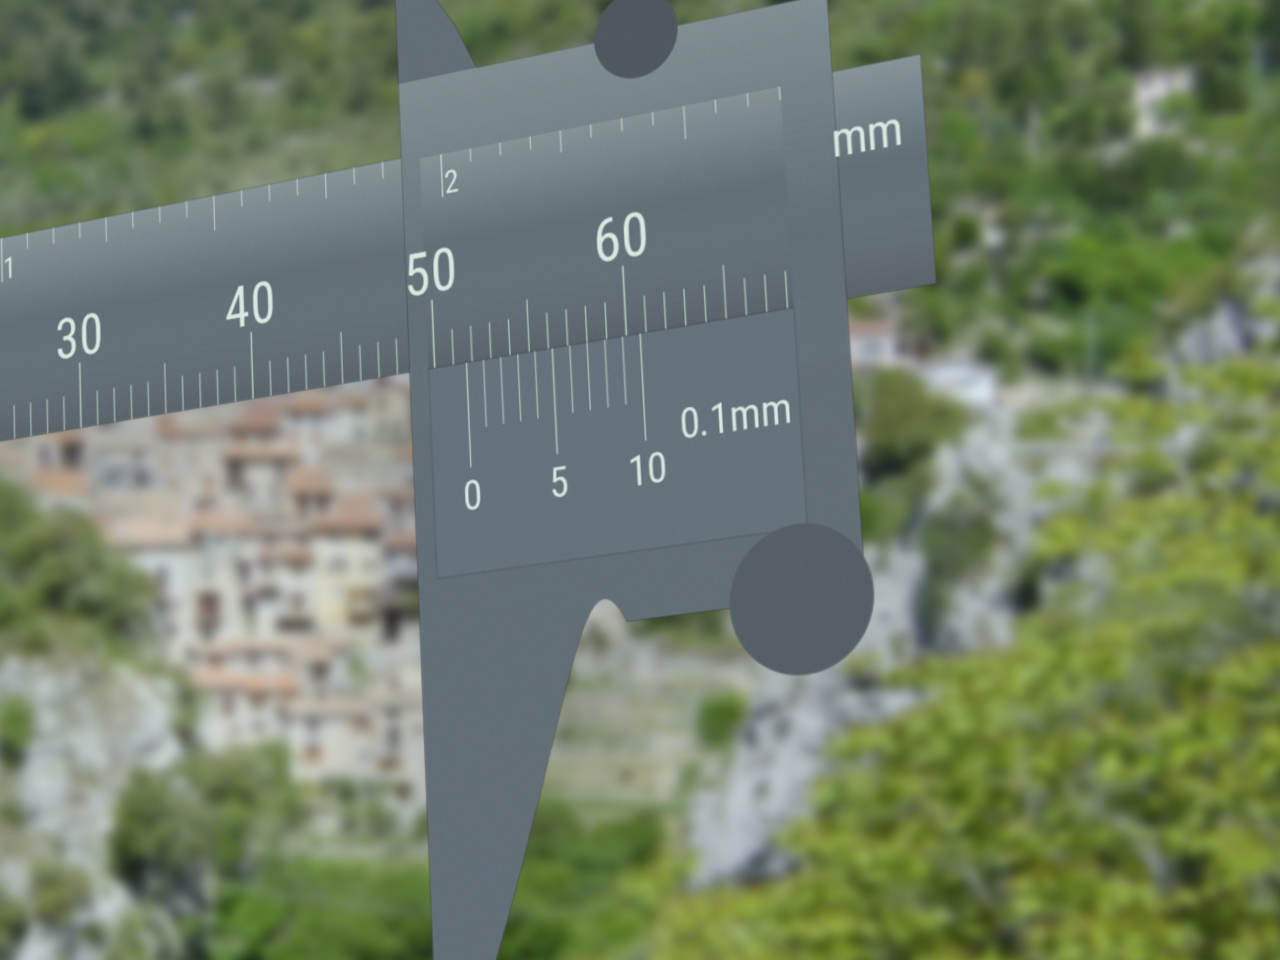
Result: 51.7 mm
